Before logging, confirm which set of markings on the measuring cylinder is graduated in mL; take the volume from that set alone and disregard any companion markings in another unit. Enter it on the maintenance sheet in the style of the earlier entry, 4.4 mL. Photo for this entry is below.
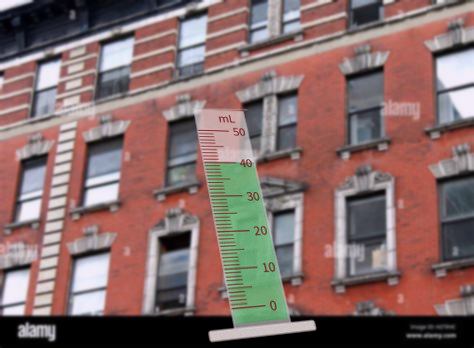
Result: 40 mL
